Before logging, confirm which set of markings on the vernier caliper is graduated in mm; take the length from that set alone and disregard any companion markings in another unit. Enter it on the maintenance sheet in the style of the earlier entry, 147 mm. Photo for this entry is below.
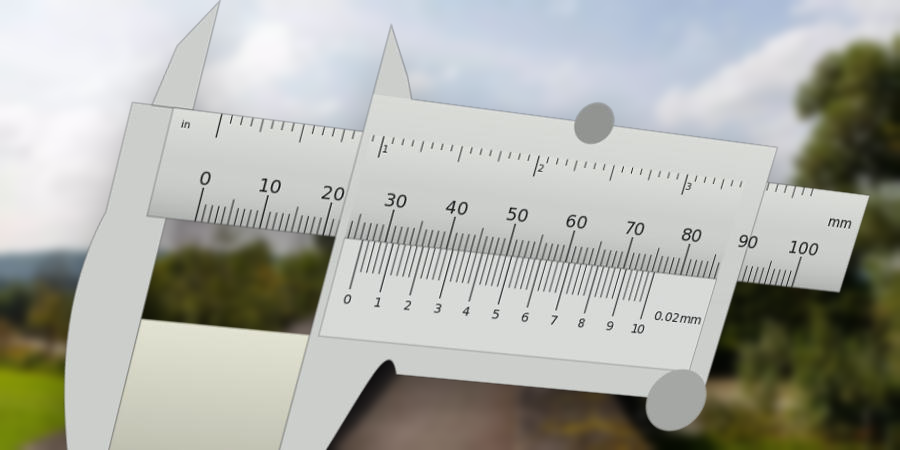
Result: 26.4 mm
